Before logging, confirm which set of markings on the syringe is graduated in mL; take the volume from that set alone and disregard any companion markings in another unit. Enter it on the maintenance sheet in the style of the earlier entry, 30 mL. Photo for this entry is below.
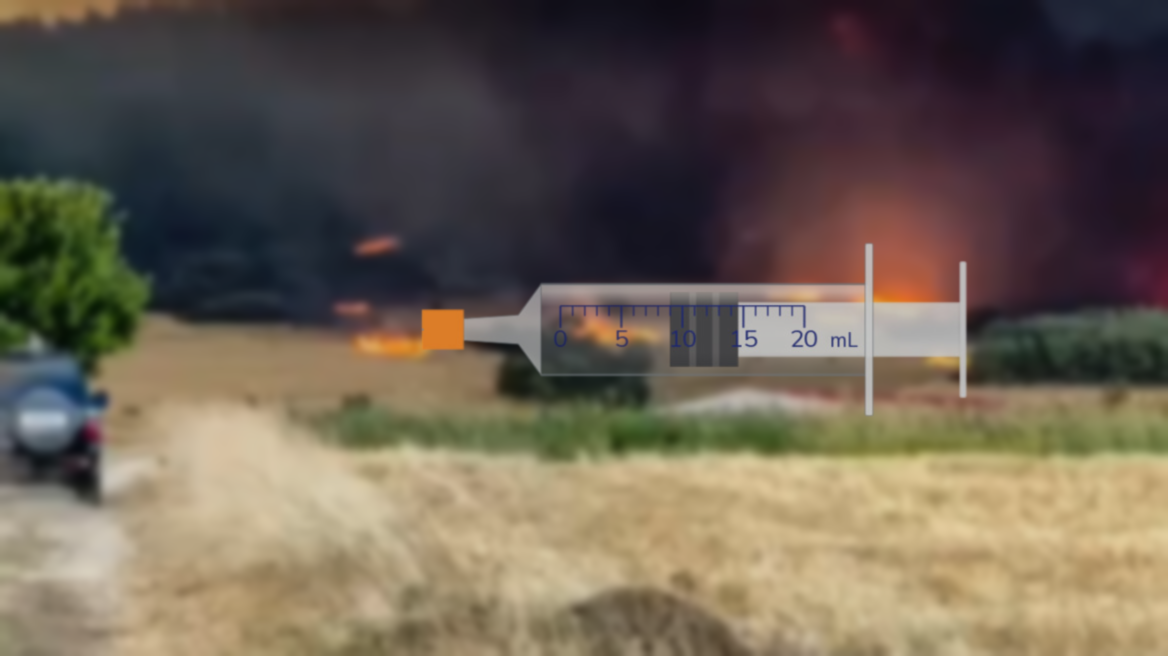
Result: 9 mL
